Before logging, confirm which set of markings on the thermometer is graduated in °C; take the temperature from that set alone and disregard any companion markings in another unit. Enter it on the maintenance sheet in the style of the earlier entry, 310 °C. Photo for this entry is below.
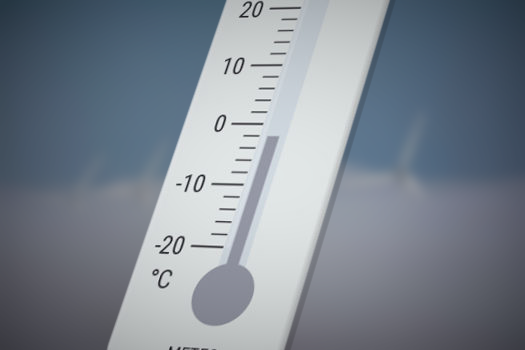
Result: -2 °C
